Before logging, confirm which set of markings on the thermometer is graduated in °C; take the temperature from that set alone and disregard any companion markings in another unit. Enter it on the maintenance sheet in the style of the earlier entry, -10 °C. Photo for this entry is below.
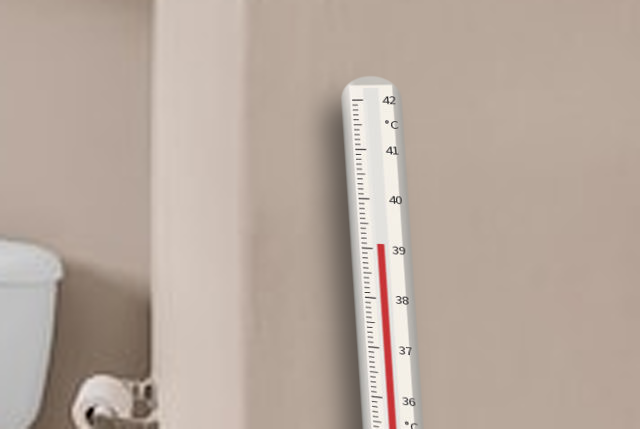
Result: 39.1 °C
